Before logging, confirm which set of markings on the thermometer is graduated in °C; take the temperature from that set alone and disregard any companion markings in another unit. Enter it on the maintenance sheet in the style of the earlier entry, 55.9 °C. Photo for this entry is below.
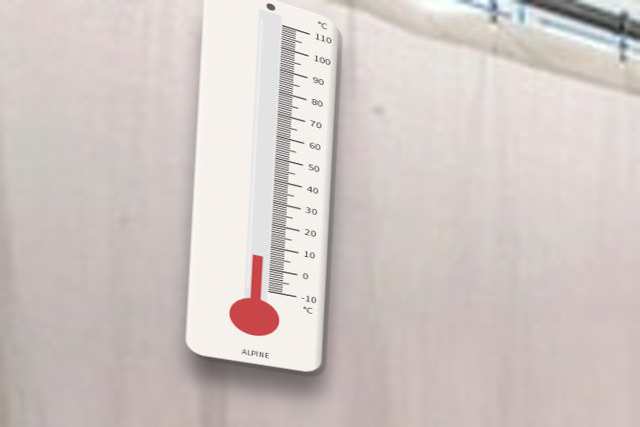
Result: 5 °C
